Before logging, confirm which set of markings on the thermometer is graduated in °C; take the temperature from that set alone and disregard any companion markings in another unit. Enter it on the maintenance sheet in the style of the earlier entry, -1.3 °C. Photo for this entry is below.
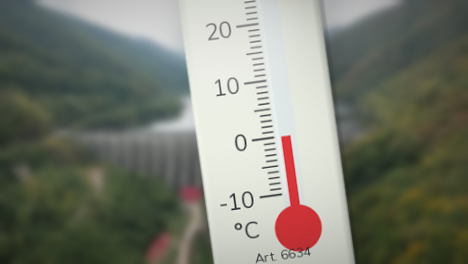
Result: 0 °C
